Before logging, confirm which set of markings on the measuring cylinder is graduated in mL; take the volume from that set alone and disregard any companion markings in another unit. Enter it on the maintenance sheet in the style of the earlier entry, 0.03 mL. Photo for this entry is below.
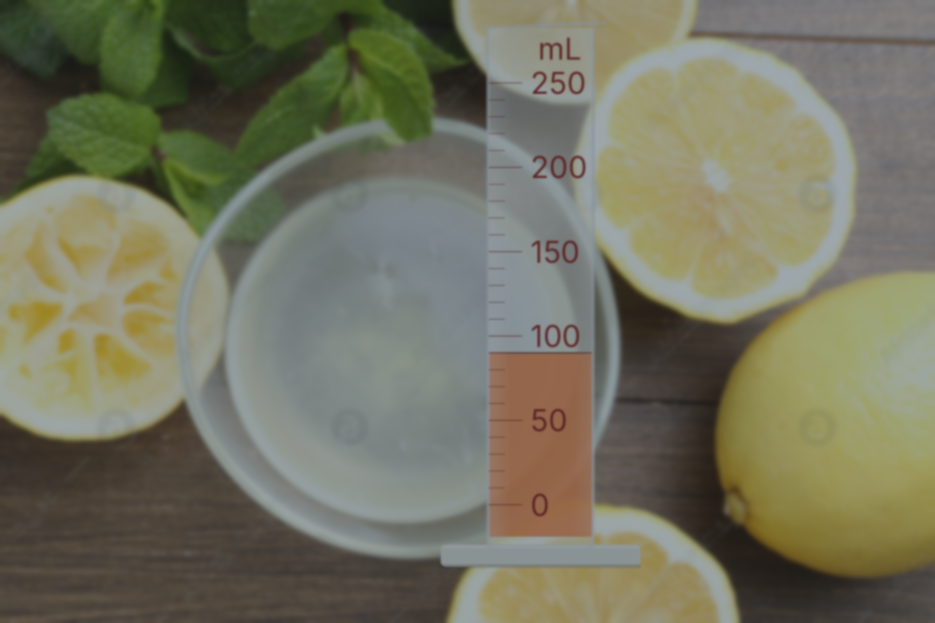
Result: 90 mL
